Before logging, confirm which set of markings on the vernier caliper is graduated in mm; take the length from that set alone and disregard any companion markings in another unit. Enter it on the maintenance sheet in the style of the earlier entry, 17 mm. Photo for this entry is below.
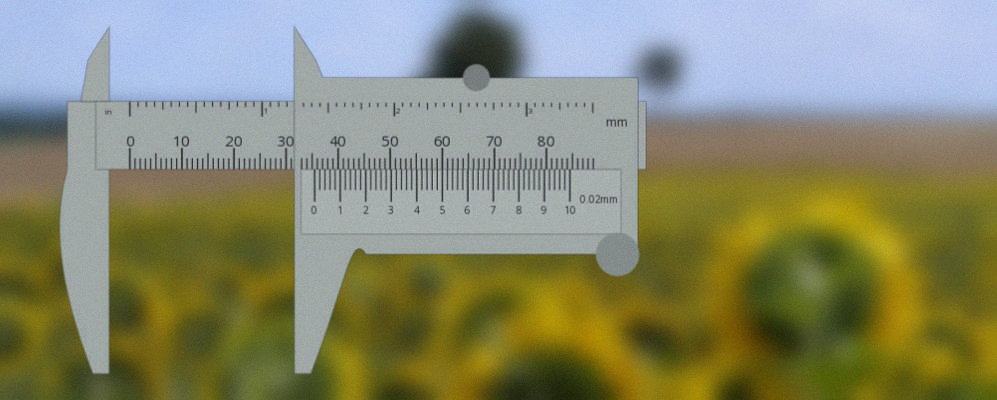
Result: 35.5 mm
